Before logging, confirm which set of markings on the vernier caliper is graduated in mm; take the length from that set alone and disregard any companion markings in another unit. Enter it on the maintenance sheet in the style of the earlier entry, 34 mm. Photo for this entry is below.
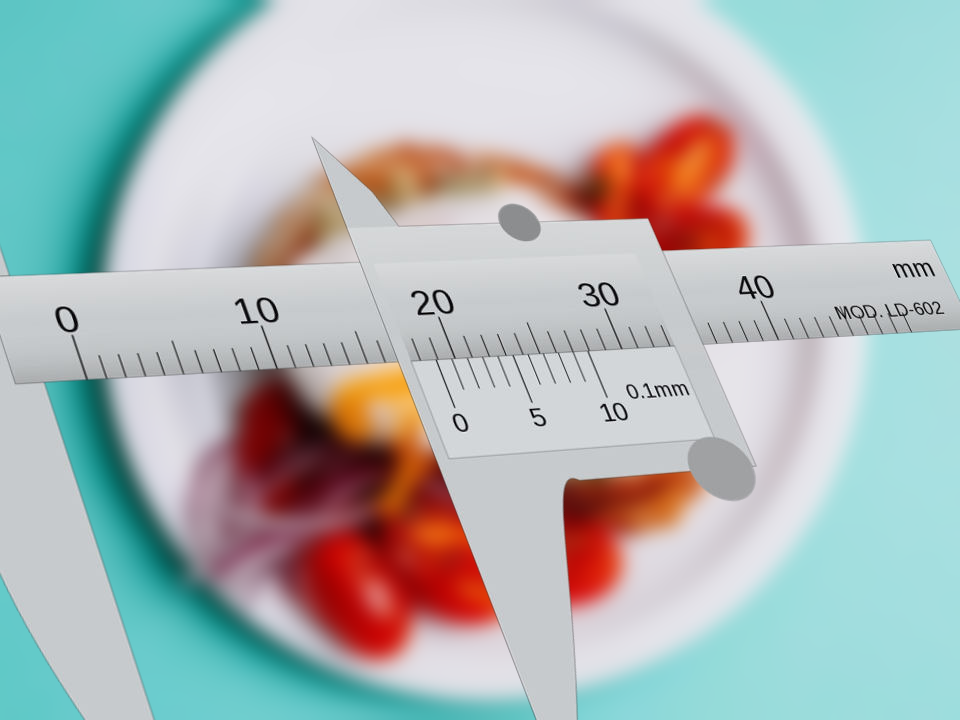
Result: 18.9 mm
